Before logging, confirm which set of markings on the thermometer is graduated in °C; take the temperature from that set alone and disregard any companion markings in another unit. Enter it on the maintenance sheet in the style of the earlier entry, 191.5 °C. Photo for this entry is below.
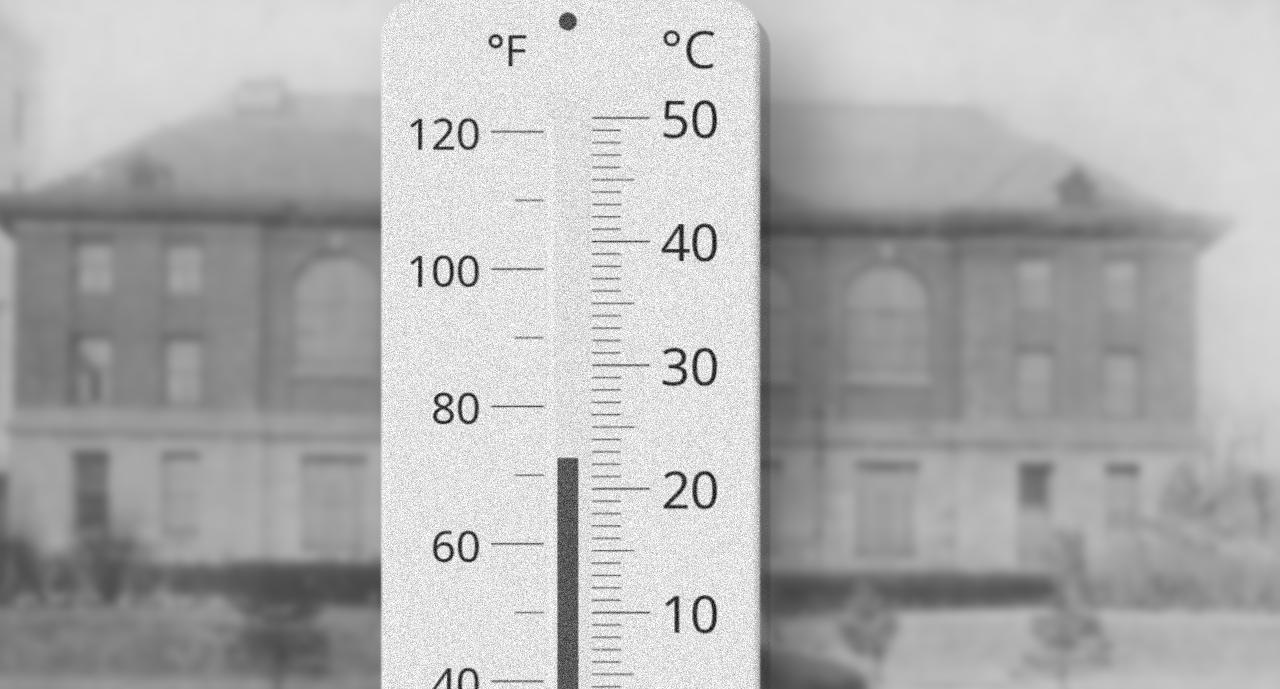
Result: 22.5 °C
